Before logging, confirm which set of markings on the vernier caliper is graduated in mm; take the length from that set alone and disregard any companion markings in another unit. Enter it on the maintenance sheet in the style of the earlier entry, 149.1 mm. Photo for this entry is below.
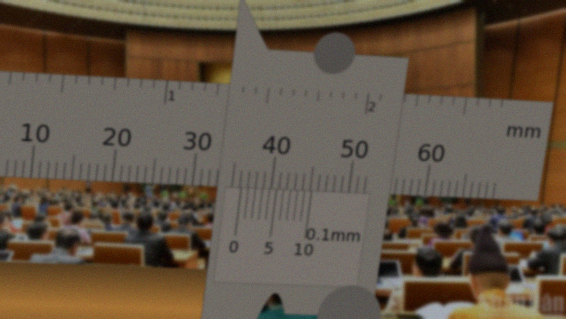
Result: 36.2 mm
